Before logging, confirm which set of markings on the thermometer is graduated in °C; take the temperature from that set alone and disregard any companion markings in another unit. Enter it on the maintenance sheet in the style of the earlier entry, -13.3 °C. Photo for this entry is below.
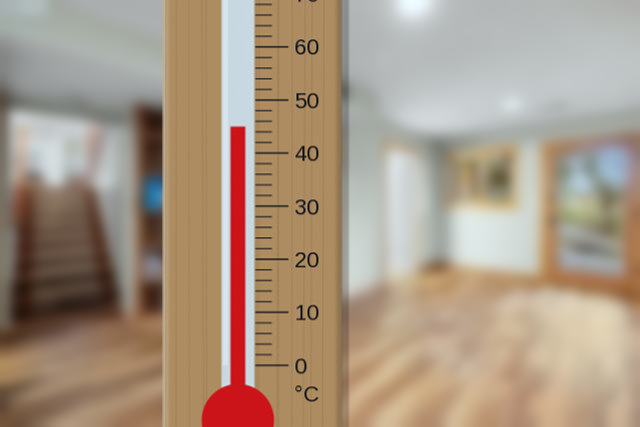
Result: 45 °C
